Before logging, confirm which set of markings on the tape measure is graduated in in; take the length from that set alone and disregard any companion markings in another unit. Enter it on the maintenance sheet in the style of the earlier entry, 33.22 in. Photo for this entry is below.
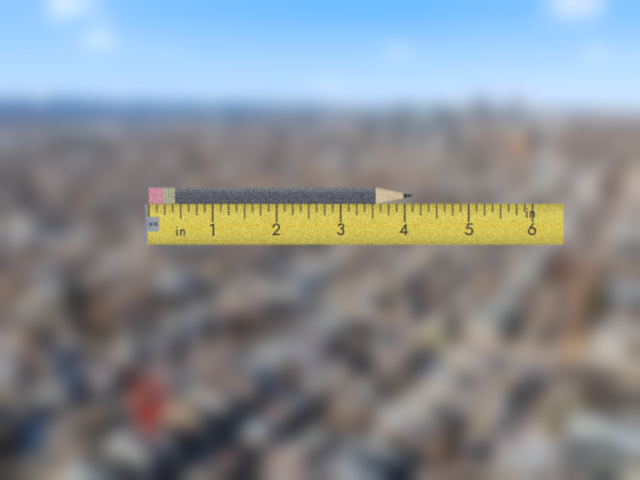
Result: 4.125 in
